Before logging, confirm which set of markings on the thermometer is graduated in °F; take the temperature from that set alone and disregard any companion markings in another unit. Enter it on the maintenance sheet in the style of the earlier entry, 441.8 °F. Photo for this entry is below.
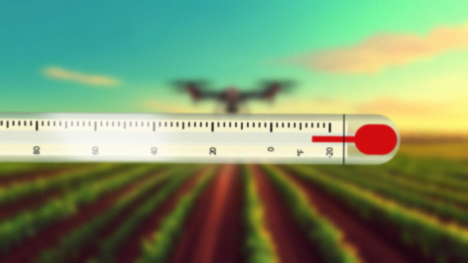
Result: -14 °F
